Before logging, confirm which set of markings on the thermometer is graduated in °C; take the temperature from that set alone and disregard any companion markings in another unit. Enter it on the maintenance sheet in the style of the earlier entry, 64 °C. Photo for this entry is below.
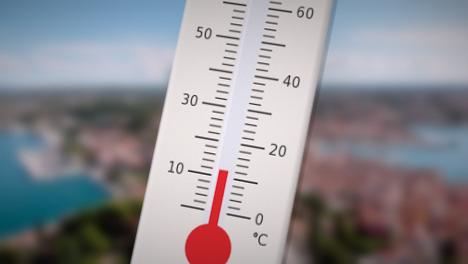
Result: 12 °C
